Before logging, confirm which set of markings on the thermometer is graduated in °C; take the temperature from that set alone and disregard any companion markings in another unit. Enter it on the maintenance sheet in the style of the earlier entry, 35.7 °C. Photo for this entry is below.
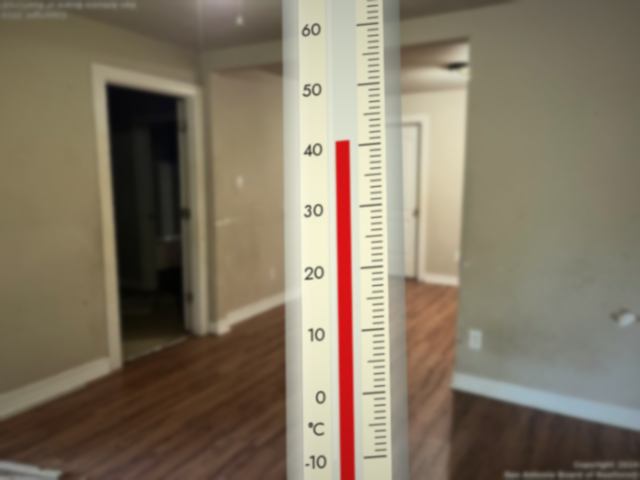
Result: 41 °C
